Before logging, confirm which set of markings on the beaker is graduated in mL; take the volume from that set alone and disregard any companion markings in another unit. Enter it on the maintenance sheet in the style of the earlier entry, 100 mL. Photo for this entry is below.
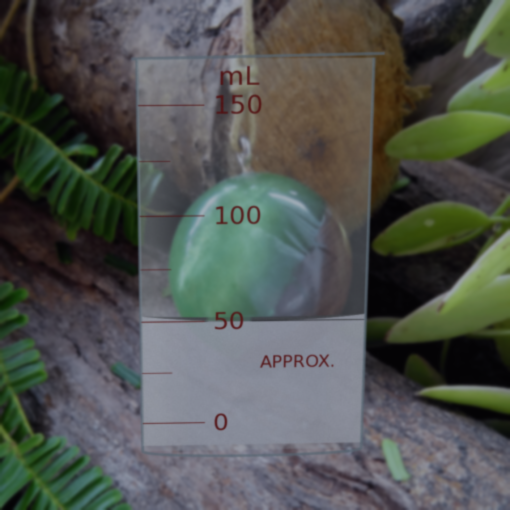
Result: 50 mL
